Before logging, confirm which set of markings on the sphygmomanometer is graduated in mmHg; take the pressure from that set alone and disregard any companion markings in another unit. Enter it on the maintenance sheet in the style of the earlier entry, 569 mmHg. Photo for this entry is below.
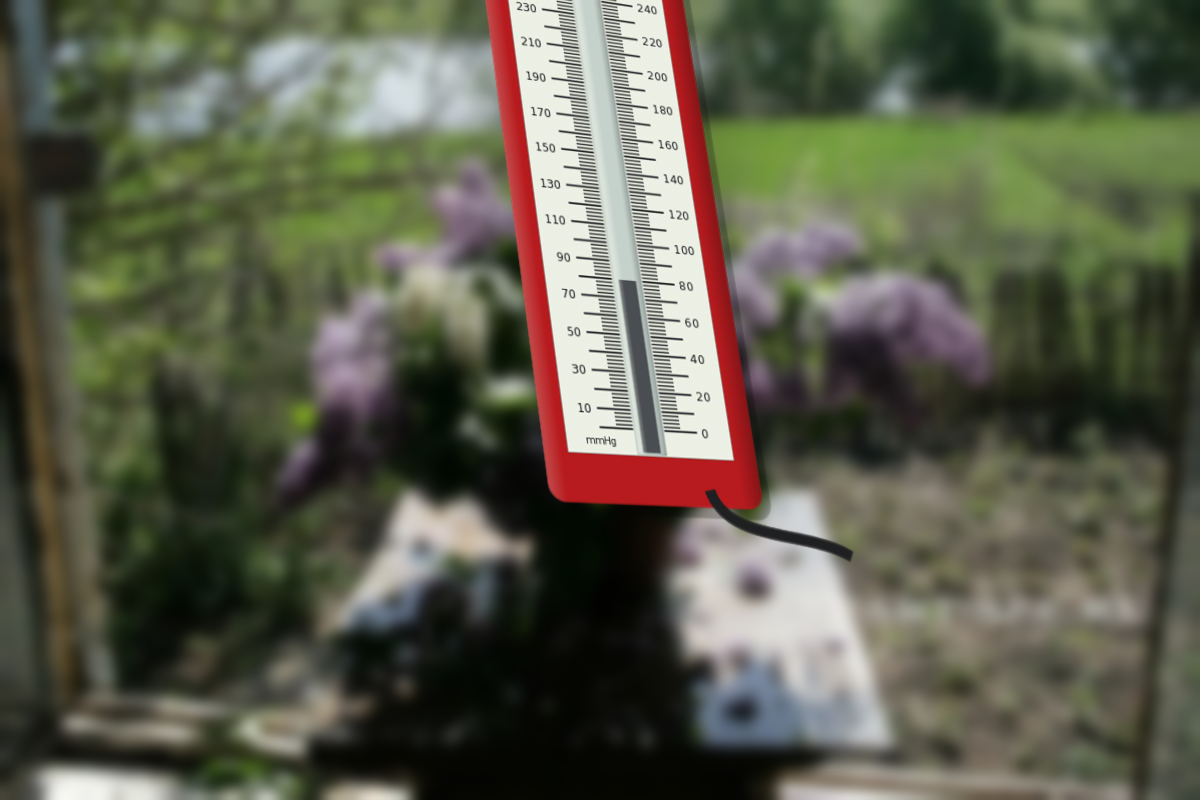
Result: 80 mmHg
